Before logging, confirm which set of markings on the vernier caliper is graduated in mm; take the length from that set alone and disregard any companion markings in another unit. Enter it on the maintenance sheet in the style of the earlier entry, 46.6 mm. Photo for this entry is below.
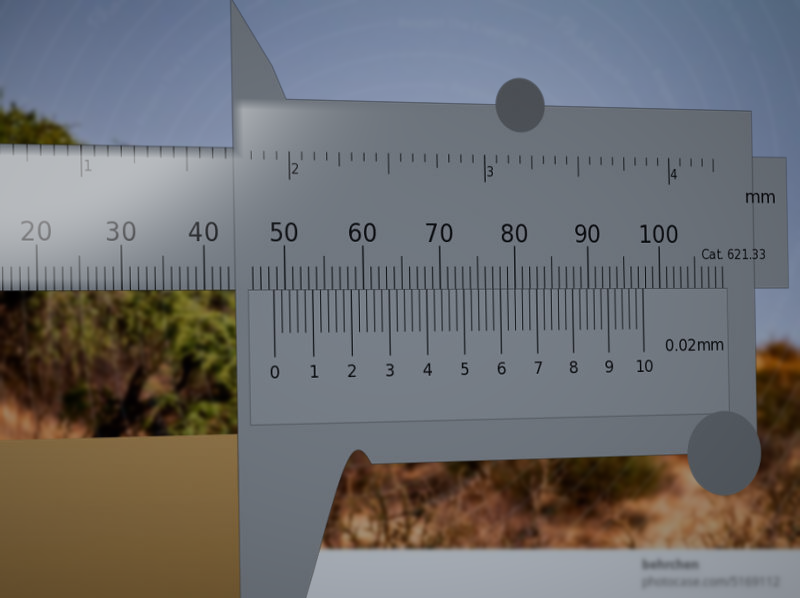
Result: 48.6 mm
